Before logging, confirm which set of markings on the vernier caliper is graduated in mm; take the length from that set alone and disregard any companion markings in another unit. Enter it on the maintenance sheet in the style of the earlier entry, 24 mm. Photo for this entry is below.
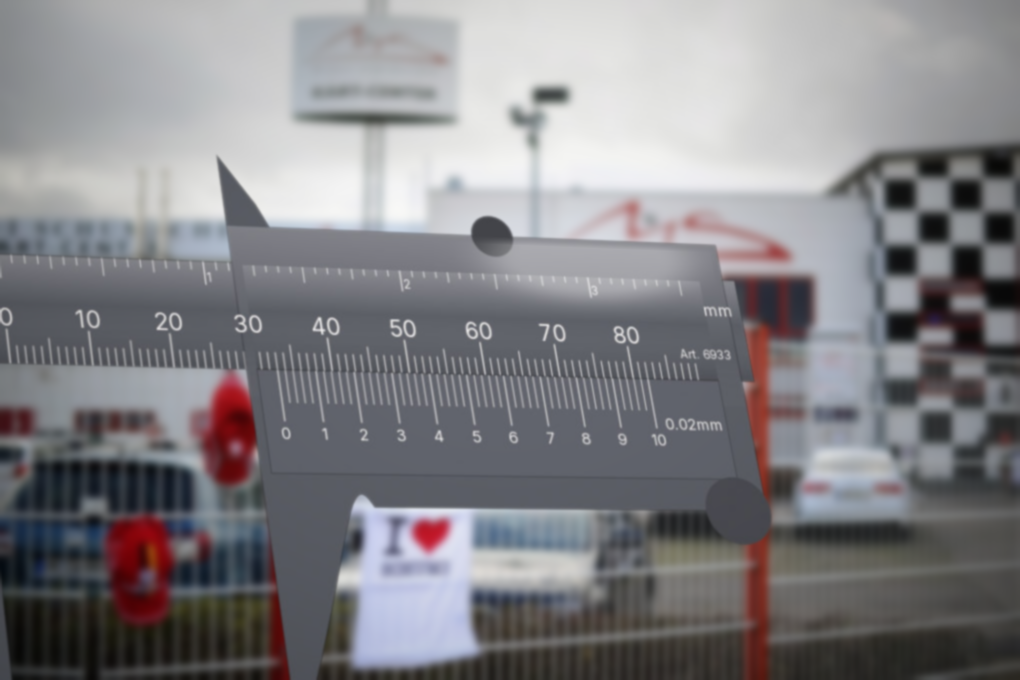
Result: 33.0 mm
